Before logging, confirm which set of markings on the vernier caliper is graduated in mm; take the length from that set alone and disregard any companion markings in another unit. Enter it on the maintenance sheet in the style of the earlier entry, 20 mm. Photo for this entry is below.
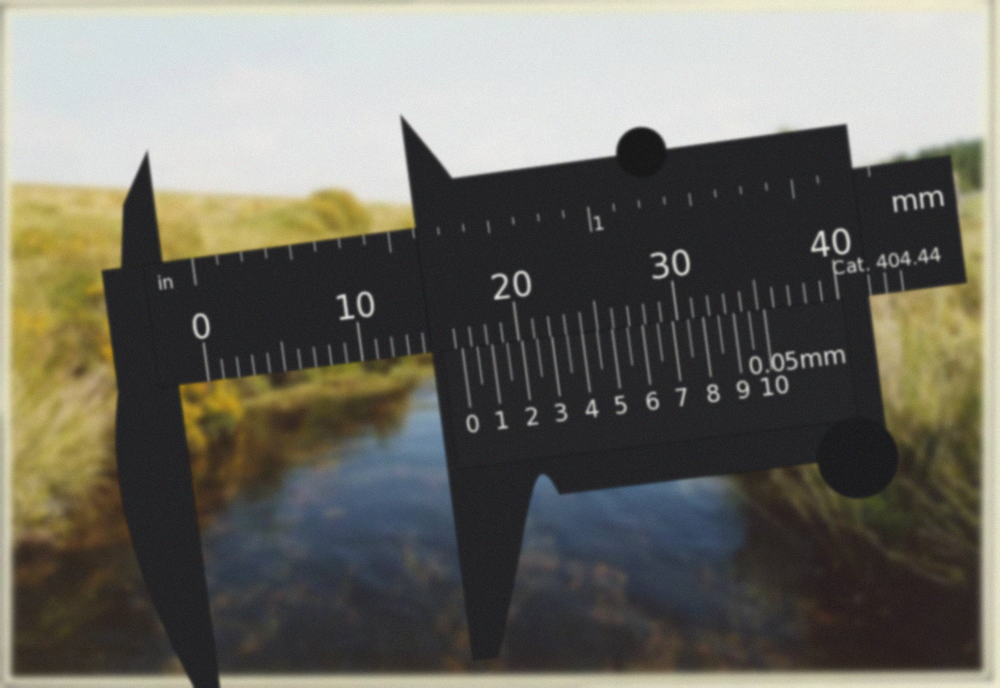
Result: 16.4 mm
